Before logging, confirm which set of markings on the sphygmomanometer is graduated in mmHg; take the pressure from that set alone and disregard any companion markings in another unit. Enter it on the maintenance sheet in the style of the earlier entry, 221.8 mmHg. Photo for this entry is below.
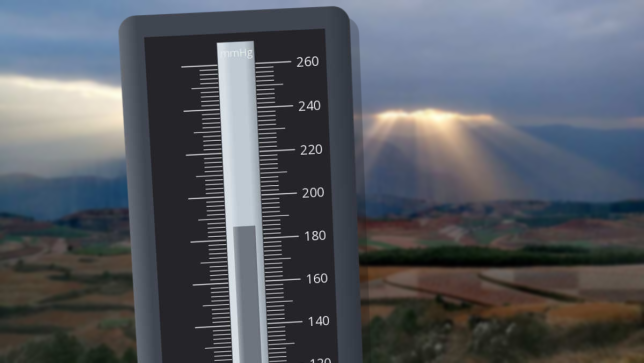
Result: 186 mmHg
